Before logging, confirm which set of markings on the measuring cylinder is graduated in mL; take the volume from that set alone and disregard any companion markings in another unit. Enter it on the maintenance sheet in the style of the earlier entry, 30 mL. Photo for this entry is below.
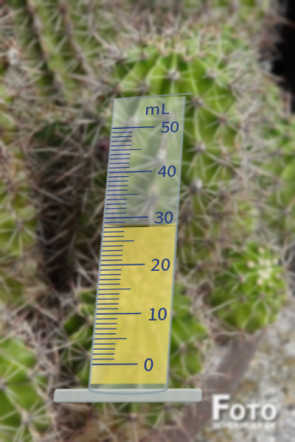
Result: 28 mL
